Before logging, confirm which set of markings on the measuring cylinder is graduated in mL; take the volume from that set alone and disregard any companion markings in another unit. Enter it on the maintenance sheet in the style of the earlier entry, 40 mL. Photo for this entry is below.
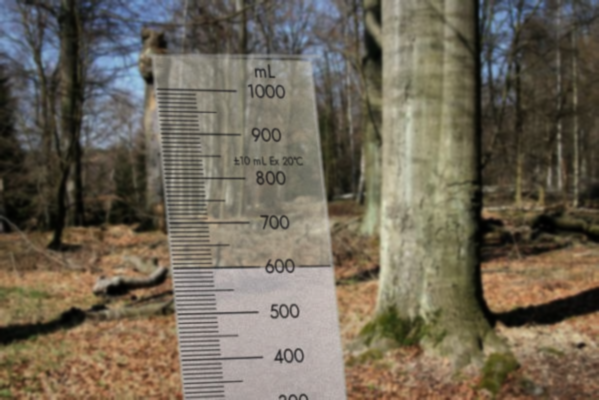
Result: 600 mL
